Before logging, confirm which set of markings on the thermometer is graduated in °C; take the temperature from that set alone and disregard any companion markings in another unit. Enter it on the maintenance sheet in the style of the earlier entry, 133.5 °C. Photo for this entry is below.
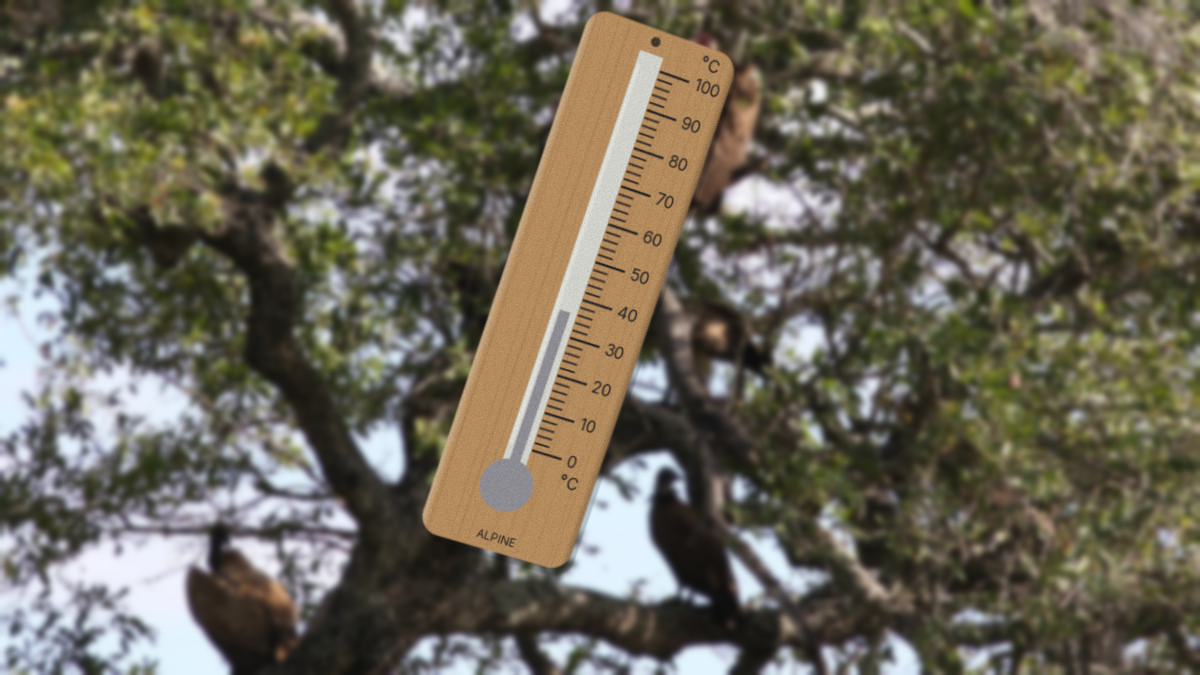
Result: 36 °C
